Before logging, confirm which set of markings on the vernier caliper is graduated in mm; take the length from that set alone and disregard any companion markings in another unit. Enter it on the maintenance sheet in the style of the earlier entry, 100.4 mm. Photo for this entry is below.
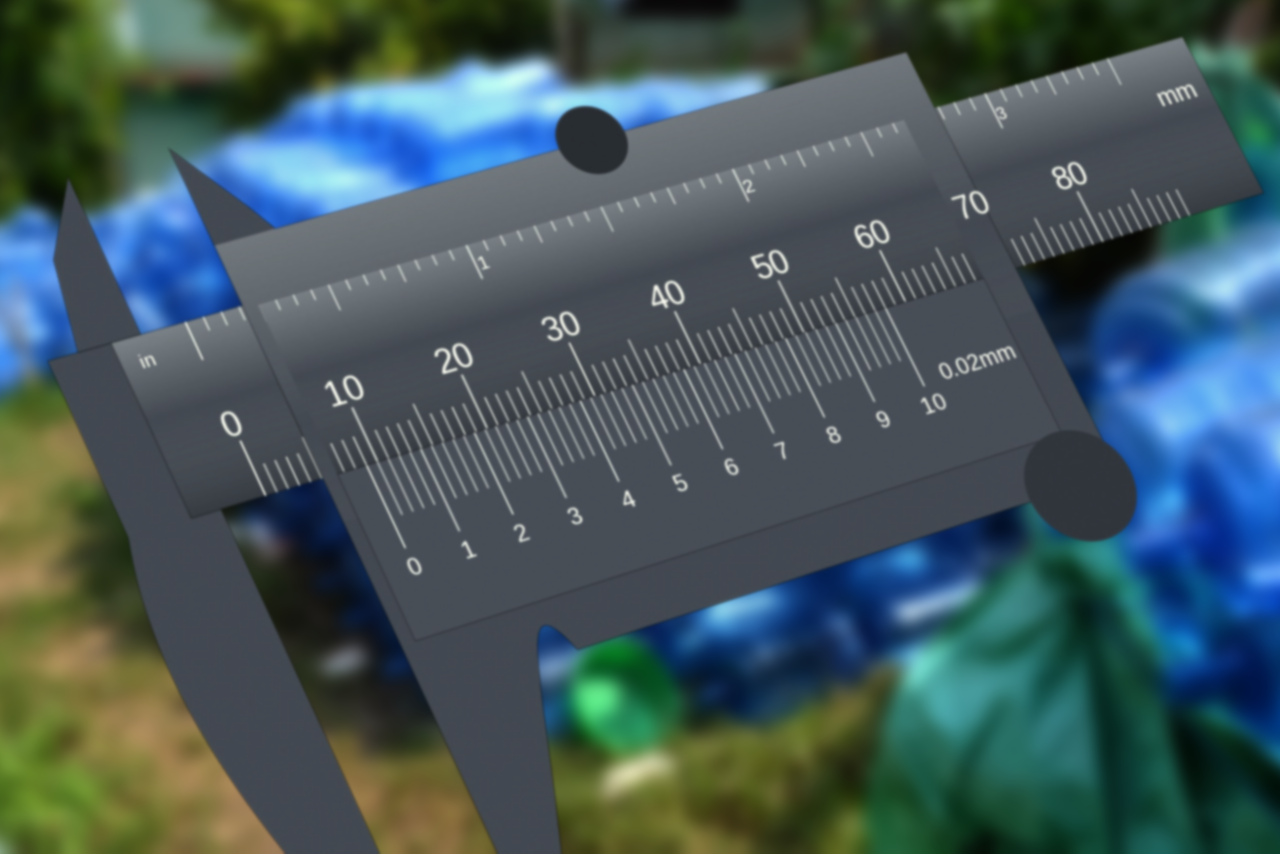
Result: 9.0 mm
